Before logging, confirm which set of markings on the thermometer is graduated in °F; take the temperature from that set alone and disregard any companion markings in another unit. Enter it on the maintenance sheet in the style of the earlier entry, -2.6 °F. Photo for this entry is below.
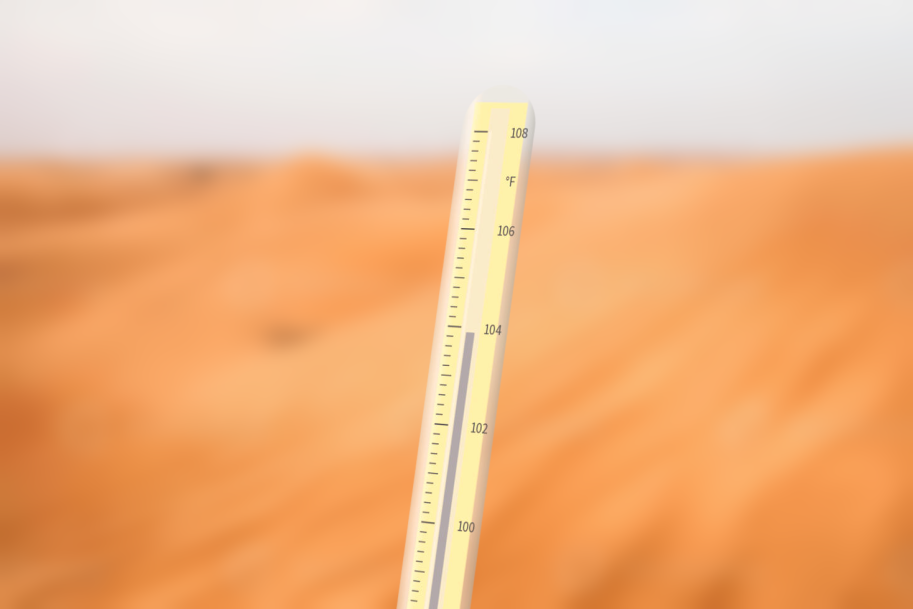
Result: 103.9 °F
